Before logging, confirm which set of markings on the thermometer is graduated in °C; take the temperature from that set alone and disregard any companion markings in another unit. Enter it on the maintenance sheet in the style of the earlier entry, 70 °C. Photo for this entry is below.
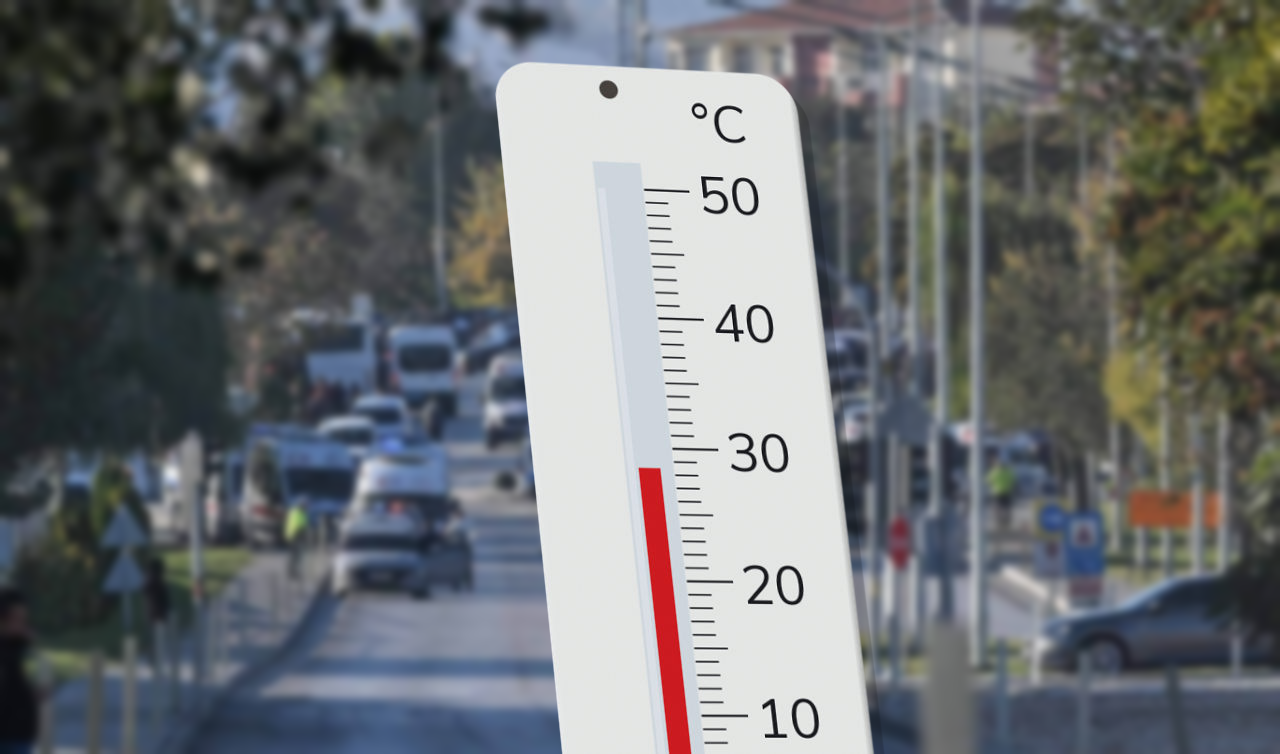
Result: 28.5 °C
